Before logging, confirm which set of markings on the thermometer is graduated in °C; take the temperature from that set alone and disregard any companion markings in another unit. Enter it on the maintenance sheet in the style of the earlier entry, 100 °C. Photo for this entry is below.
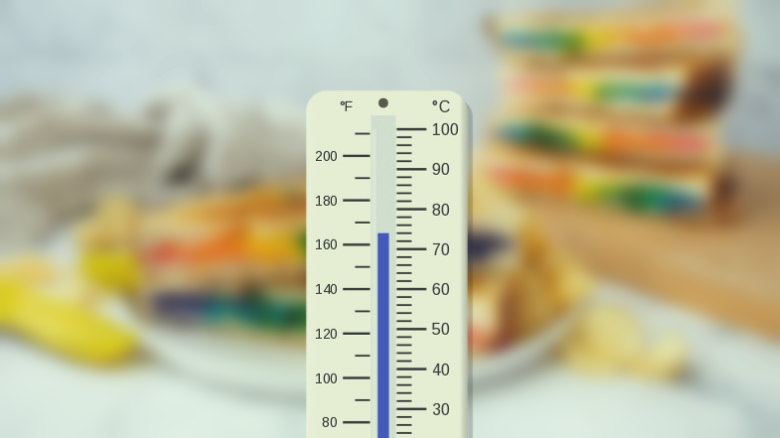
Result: 74 °C
